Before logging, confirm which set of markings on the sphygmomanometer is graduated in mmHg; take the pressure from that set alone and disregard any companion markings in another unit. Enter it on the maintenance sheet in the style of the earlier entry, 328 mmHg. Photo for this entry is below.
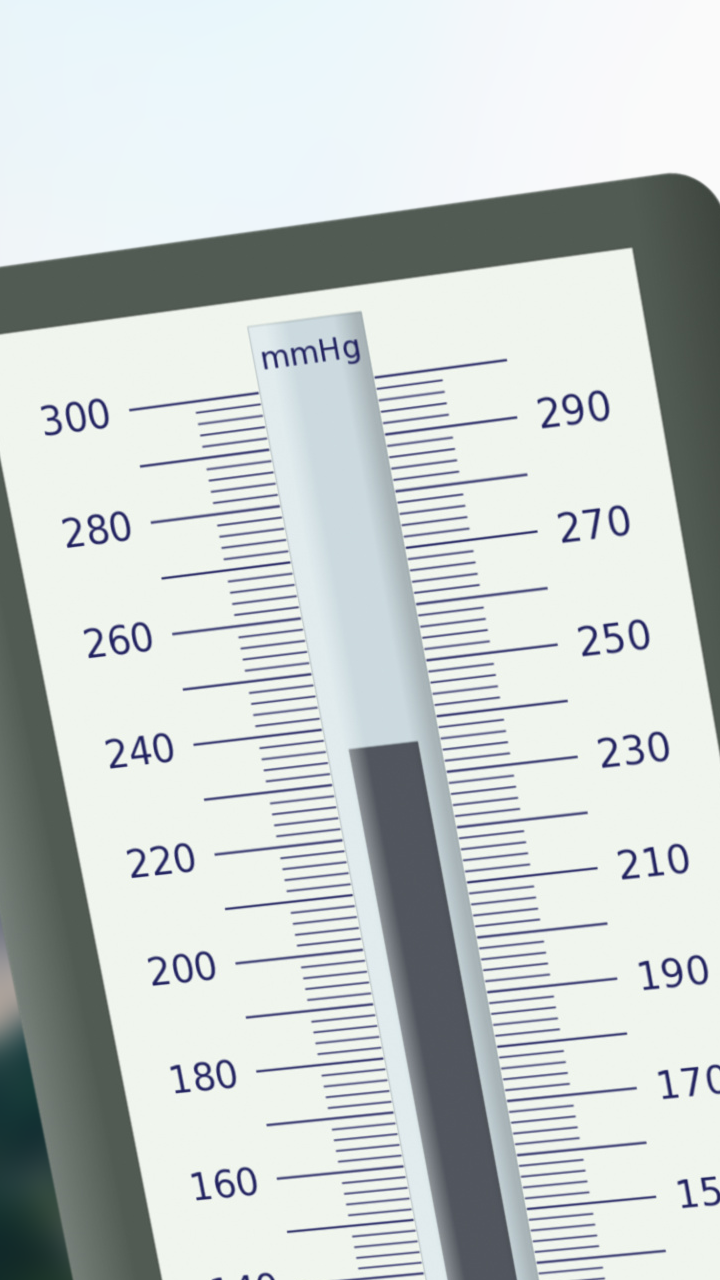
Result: 236 mmHg
